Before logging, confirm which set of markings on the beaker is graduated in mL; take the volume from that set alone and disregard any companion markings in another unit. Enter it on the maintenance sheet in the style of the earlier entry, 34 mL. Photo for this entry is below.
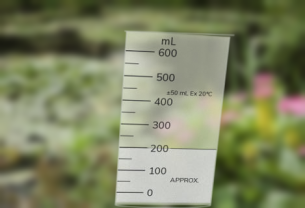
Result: 200 mL
